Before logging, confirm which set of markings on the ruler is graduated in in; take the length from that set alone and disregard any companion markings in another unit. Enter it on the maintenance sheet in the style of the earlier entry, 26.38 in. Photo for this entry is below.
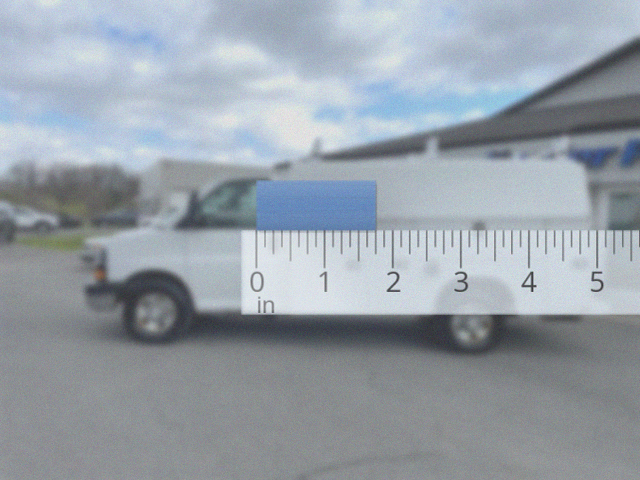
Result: 1.75 in
